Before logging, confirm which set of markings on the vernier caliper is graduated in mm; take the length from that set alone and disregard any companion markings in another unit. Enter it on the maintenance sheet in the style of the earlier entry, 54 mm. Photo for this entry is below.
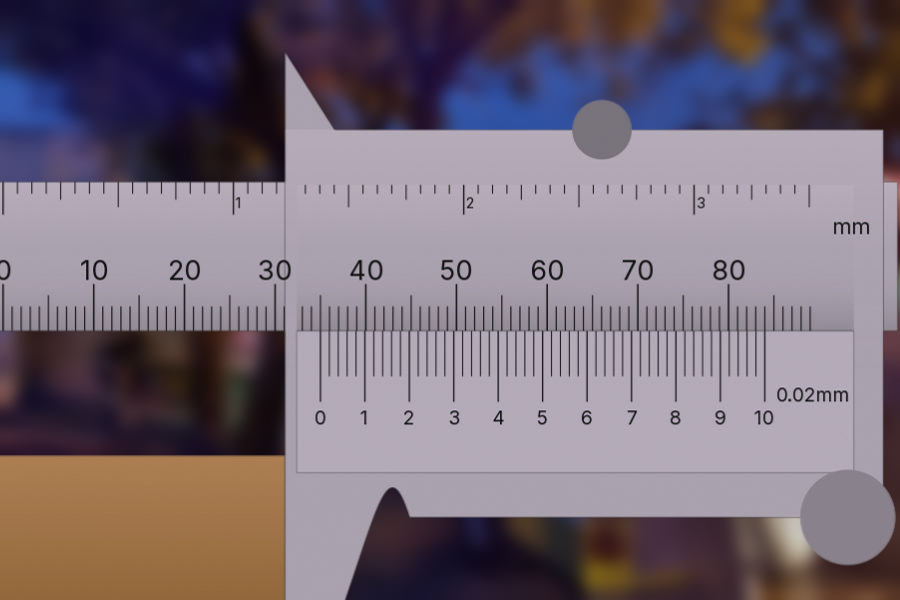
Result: 35.0 mm
